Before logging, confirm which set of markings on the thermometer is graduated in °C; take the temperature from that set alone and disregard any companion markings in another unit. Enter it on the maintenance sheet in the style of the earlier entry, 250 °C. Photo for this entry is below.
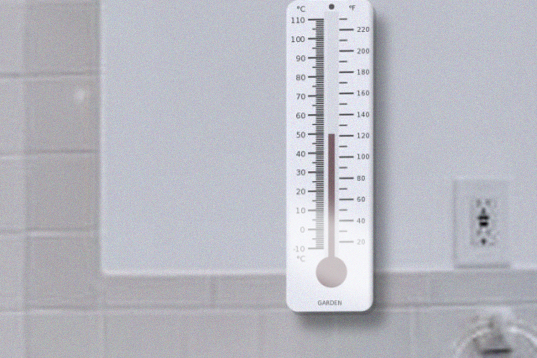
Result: 50 °C
